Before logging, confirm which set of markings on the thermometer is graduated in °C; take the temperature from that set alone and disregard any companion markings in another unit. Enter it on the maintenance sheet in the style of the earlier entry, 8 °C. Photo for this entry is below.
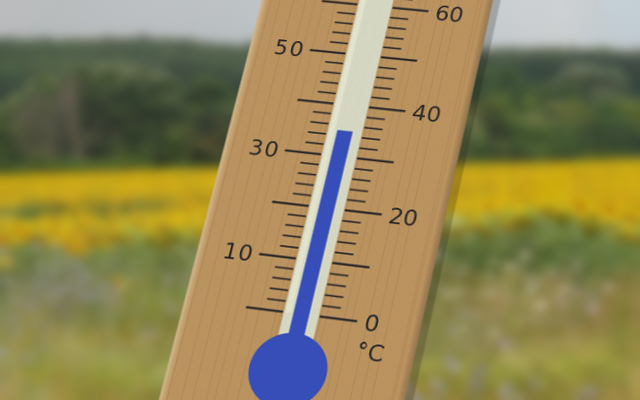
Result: 35 °C
